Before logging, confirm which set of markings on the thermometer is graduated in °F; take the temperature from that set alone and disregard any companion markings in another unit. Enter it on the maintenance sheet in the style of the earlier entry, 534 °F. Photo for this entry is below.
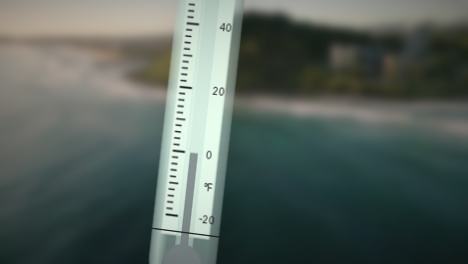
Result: 0 °F
